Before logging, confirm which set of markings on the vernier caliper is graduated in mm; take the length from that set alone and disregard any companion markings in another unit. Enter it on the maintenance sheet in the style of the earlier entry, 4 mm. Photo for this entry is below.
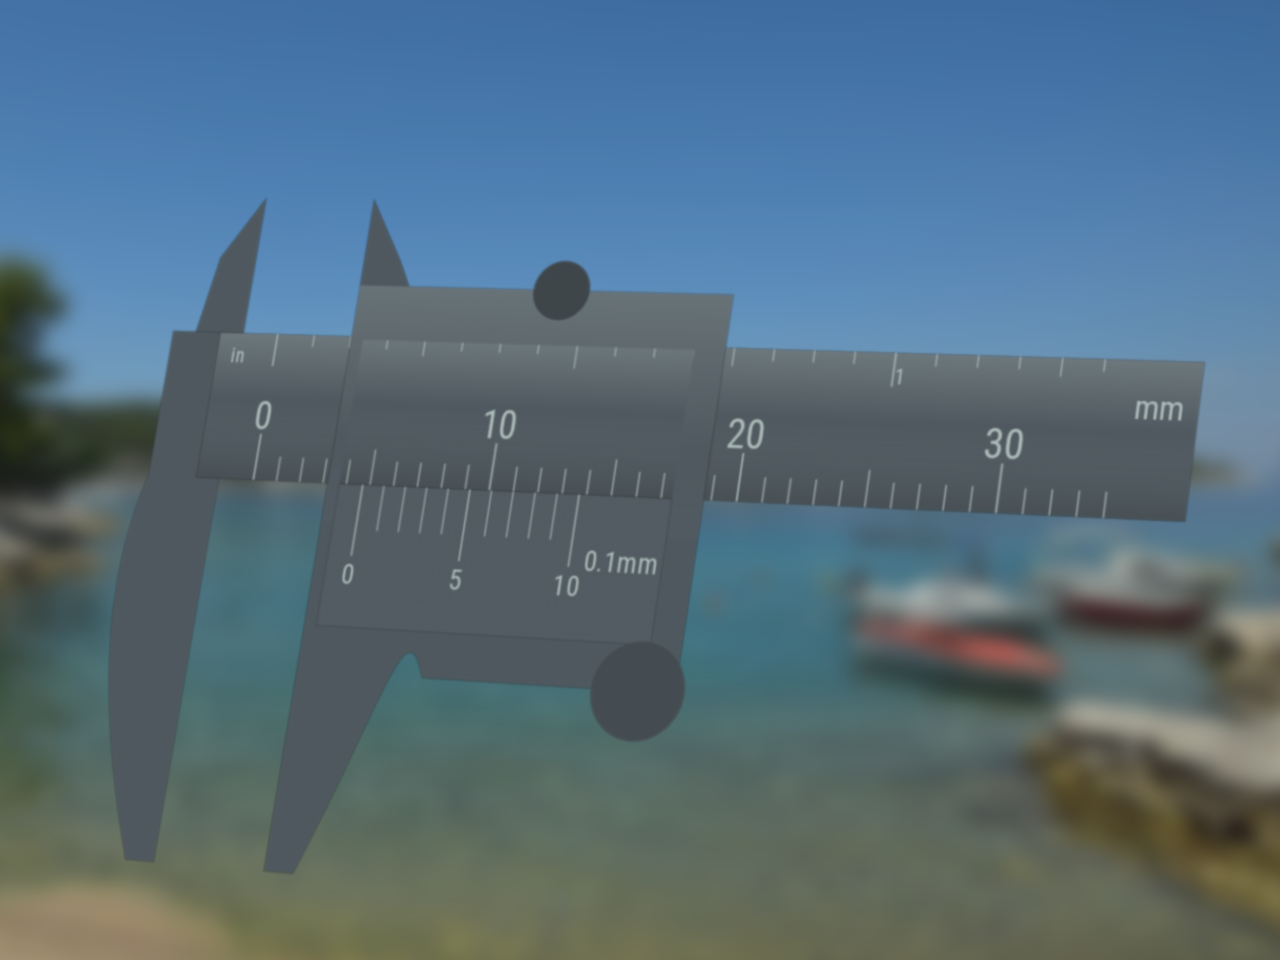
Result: 4.7 mm
